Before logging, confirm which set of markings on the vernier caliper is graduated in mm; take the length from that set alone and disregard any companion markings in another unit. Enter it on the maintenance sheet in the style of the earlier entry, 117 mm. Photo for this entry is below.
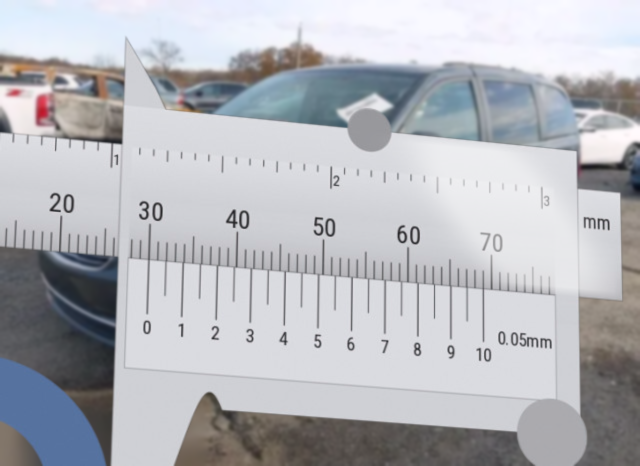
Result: 30.0 mm
